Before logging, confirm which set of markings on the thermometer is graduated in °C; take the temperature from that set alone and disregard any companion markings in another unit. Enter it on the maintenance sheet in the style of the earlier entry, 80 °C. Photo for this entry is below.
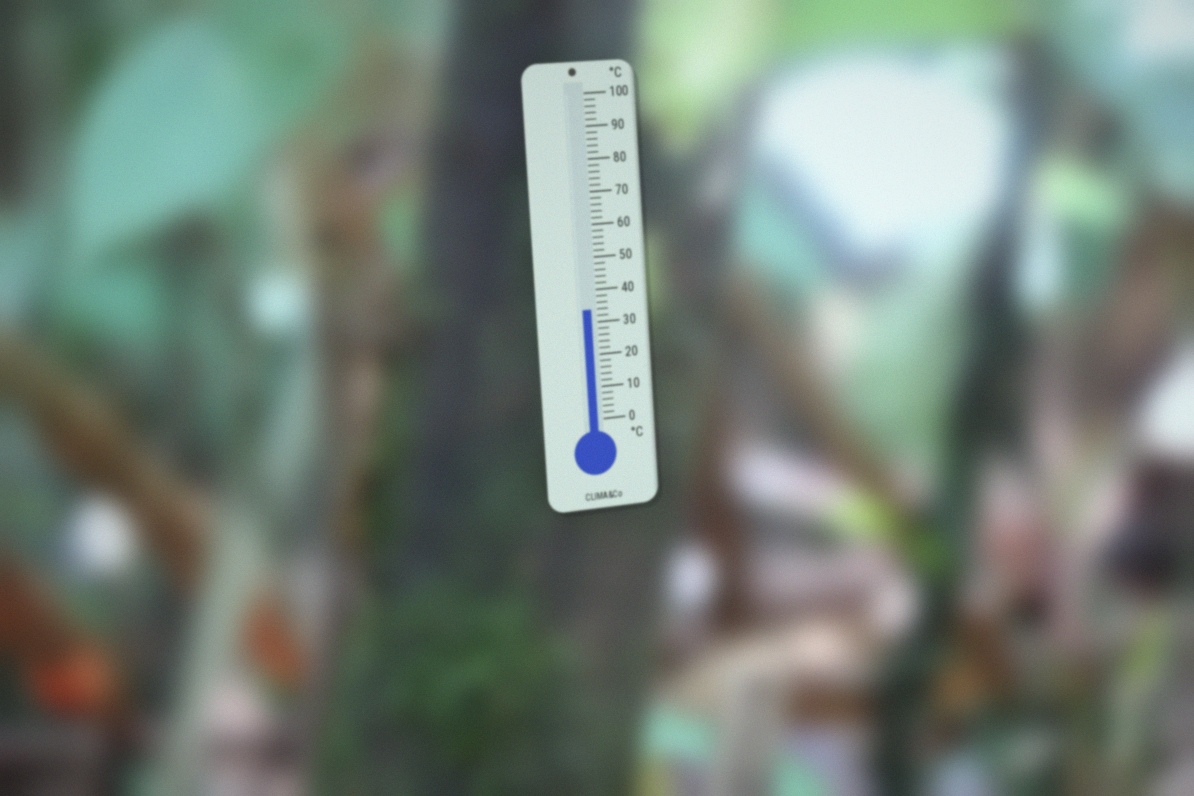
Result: 34 °C
